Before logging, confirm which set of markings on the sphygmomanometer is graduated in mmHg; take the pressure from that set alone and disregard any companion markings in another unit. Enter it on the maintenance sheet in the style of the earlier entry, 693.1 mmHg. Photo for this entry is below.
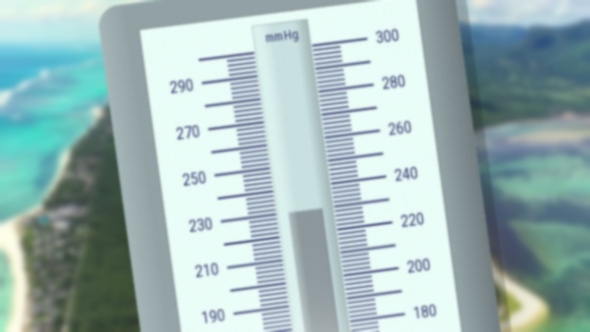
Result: 230 mmHg
